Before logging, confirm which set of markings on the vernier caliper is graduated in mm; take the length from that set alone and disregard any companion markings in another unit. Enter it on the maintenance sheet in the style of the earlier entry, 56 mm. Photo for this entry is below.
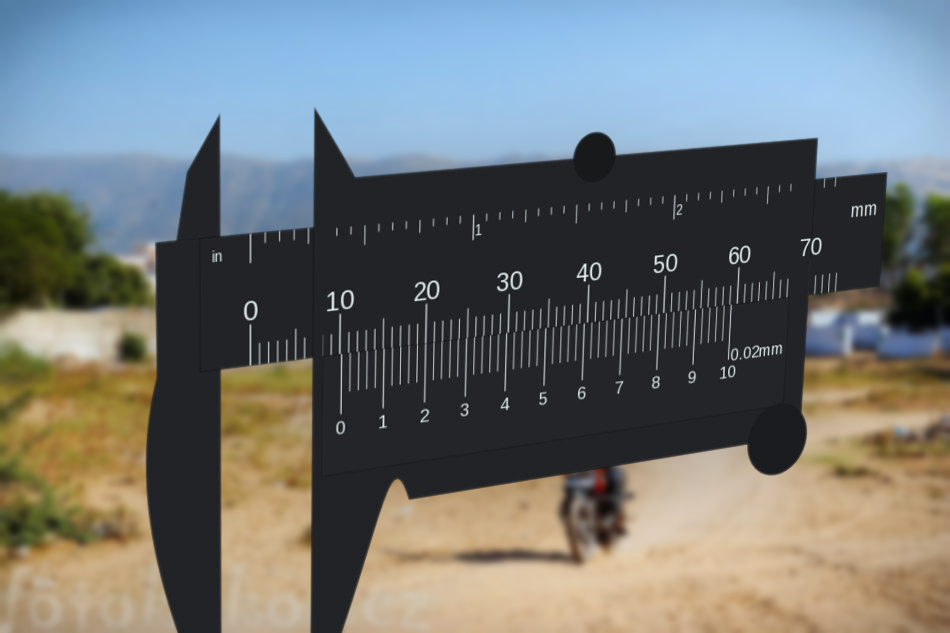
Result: 10.2 mm
